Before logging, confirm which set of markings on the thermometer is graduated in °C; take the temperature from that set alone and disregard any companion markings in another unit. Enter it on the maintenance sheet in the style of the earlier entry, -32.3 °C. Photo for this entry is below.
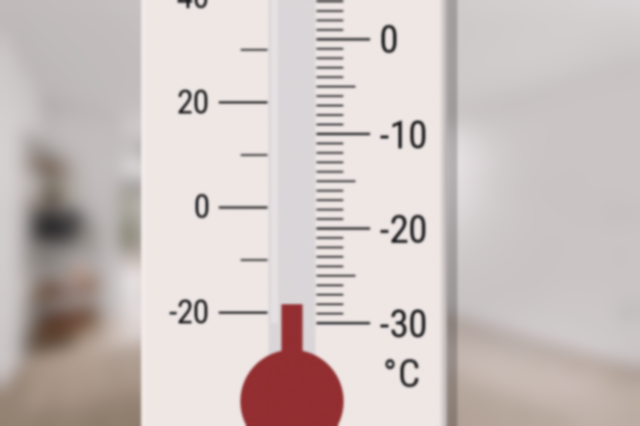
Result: -28 °C
